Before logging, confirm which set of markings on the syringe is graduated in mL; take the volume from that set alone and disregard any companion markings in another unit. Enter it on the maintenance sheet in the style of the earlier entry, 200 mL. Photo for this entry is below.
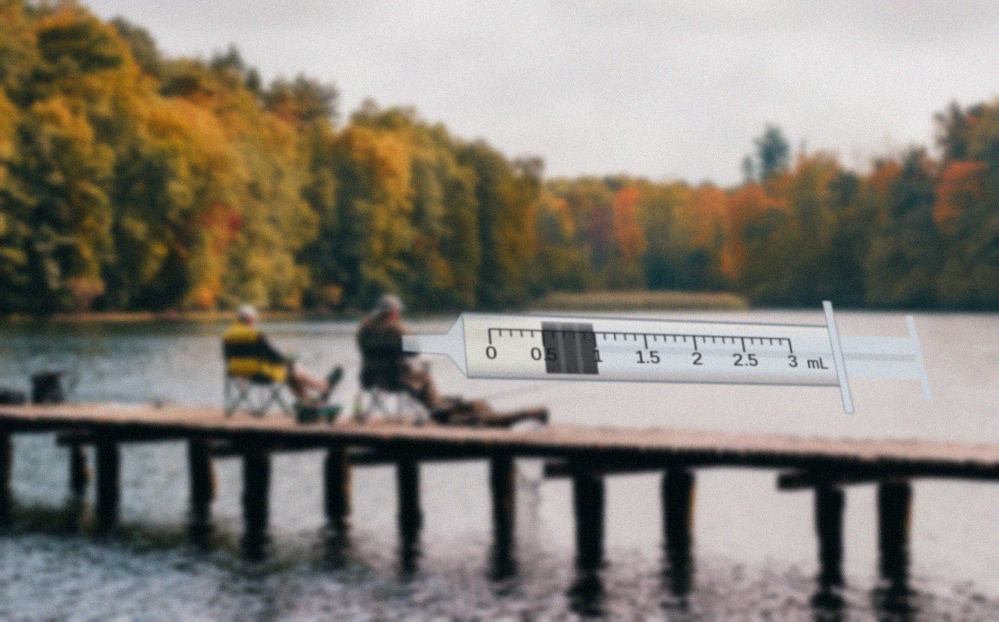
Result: 0.5 mL
